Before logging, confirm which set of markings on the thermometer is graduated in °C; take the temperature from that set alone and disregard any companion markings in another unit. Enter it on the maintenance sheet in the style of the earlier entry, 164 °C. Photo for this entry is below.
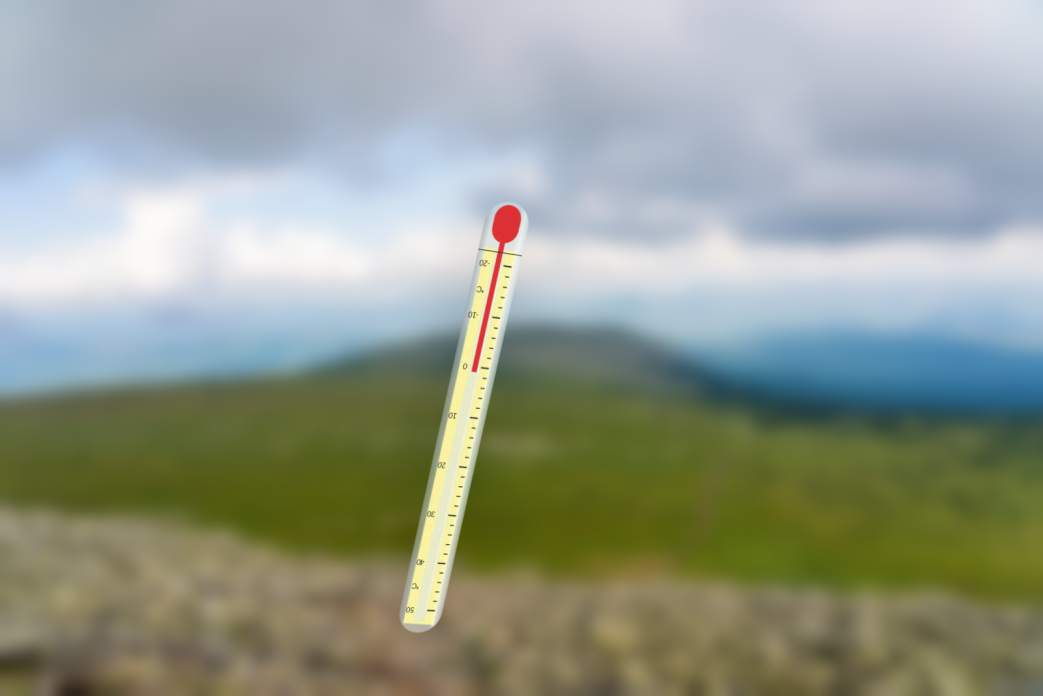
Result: 1 °C
